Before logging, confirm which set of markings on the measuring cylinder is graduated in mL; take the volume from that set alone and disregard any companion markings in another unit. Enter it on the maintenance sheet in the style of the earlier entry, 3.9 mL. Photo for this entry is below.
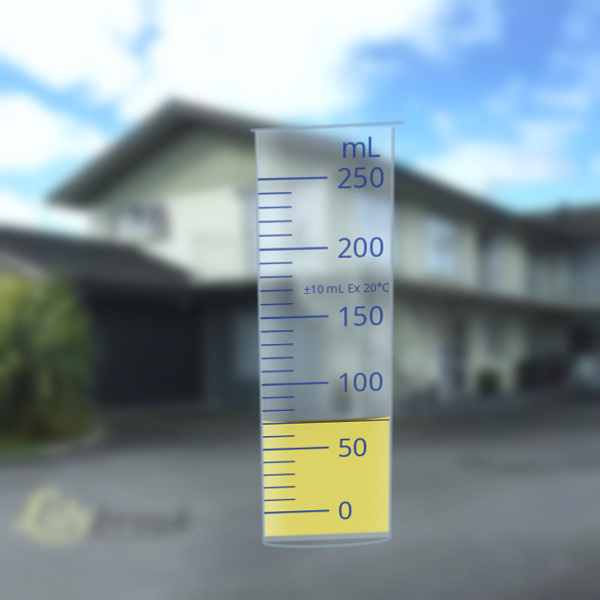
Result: 70 mL
